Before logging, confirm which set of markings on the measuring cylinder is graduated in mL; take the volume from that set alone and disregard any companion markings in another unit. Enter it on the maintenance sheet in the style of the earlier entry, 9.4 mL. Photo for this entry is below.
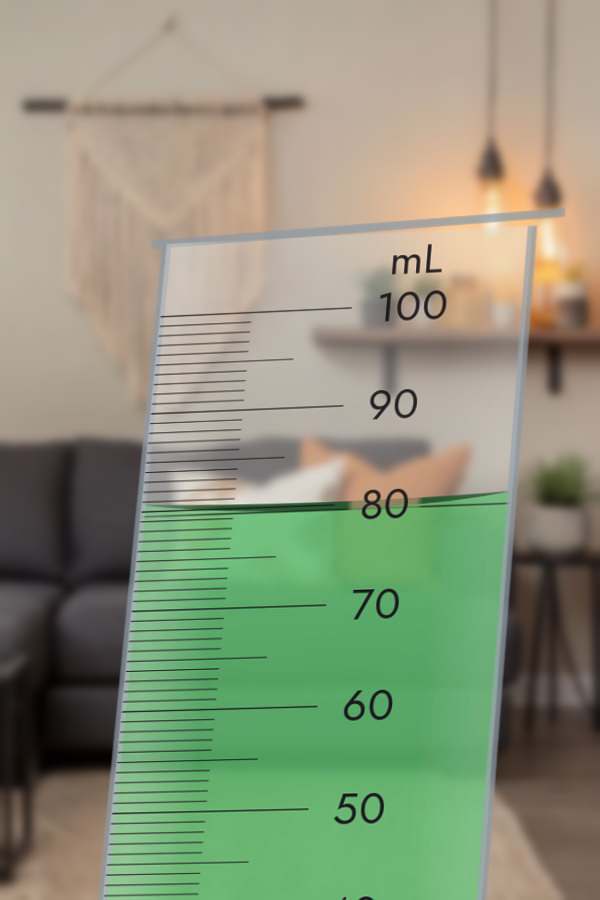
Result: 79.5 mL
